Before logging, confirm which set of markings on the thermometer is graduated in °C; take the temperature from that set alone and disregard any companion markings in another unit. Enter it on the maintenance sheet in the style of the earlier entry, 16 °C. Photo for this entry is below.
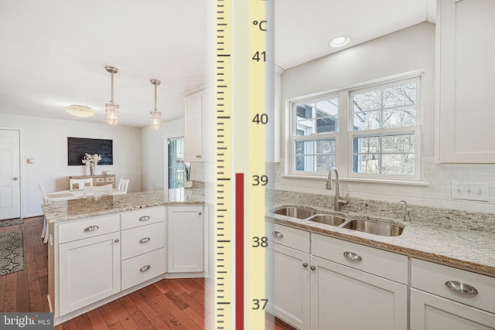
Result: 39.1 °C
